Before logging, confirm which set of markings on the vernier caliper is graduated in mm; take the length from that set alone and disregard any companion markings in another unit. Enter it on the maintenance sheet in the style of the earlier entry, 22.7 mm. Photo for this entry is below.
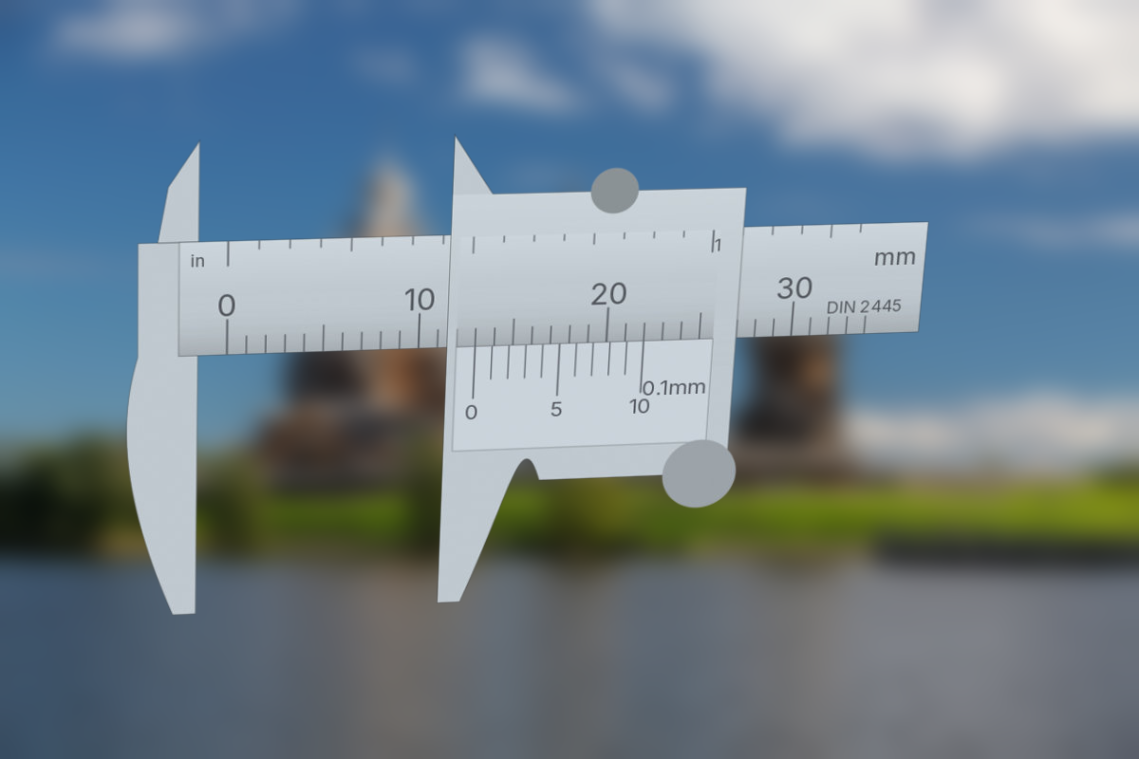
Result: 13.0 mm
